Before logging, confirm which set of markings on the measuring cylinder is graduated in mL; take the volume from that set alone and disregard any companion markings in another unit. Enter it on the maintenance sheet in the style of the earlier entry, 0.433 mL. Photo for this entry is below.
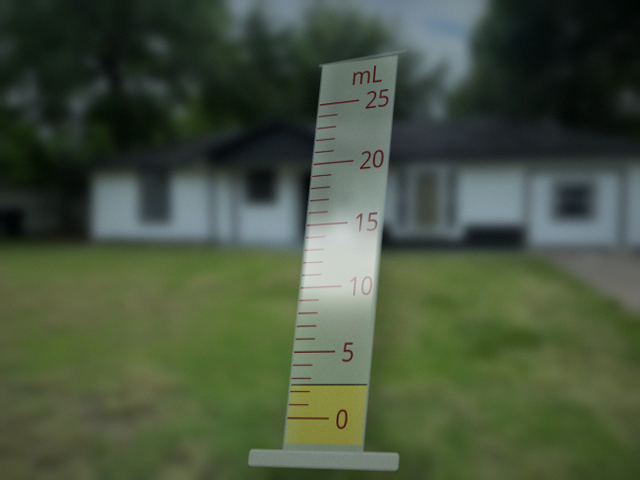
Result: 2.5 mL
